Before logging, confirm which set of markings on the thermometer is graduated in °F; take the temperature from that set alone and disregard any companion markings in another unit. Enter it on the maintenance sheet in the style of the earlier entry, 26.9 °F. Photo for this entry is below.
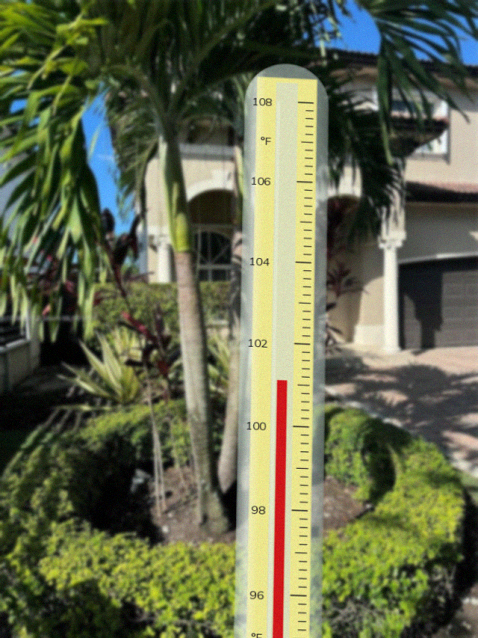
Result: 101.1 °F
